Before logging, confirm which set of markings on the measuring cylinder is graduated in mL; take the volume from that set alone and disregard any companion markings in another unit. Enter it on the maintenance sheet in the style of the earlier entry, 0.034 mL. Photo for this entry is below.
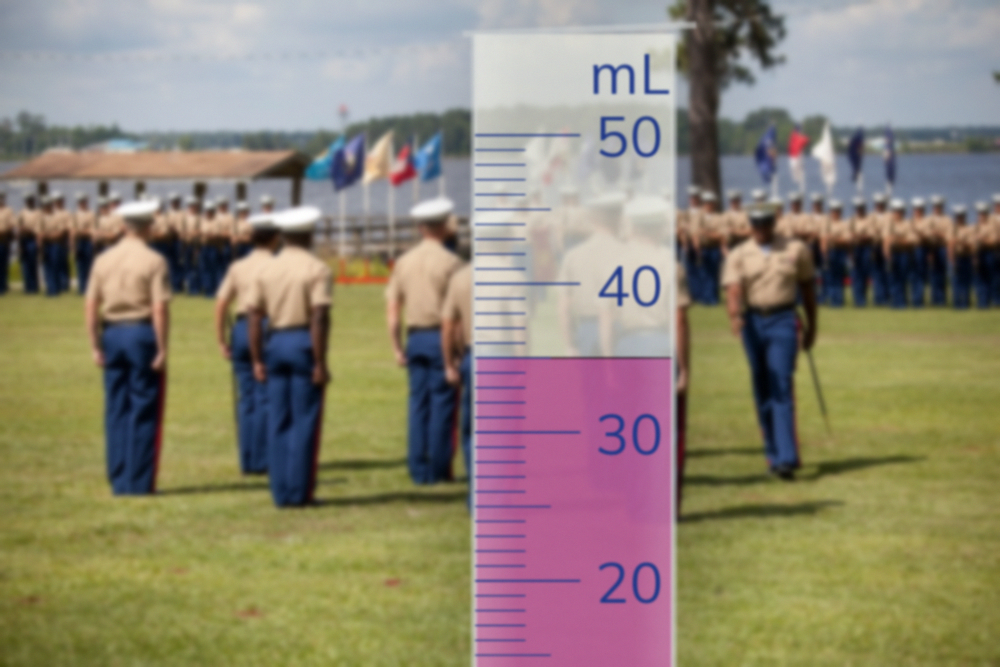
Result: 35 mL
